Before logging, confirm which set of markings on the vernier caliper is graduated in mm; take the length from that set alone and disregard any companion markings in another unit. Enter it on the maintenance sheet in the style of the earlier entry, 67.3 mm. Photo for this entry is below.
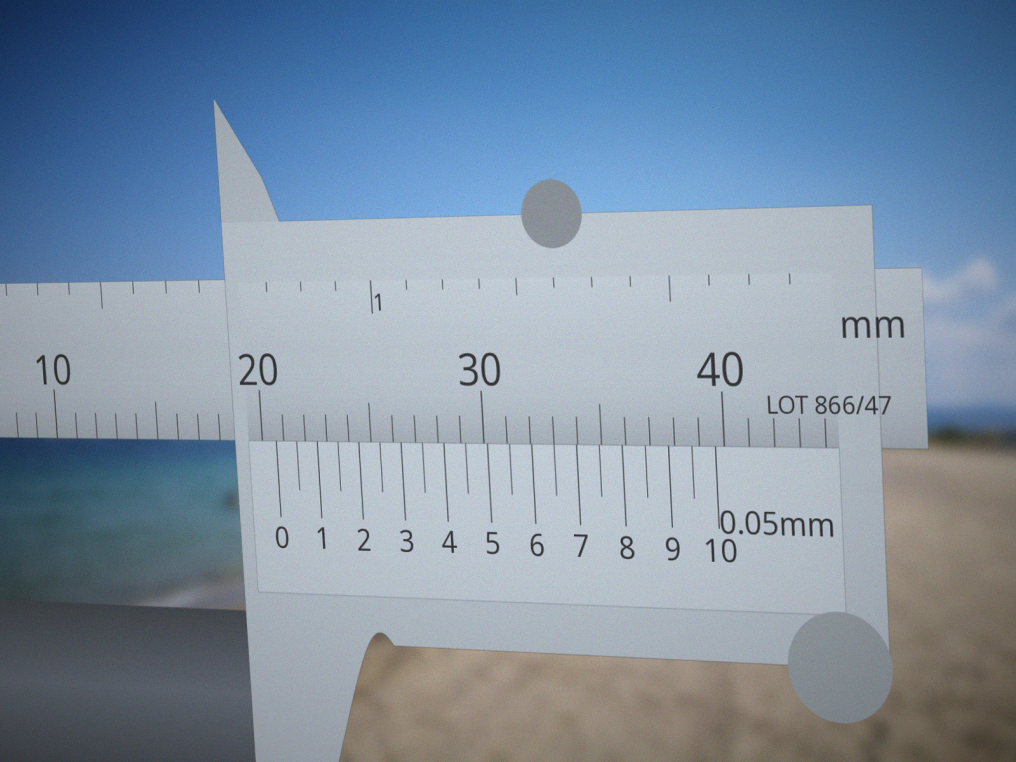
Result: 20.65 mm
